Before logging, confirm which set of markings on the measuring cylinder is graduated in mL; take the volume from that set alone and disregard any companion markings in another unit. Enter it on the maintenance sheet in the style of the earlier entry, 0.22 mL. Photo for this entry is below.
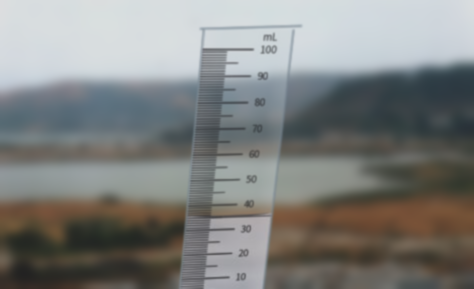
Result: 35 mL
